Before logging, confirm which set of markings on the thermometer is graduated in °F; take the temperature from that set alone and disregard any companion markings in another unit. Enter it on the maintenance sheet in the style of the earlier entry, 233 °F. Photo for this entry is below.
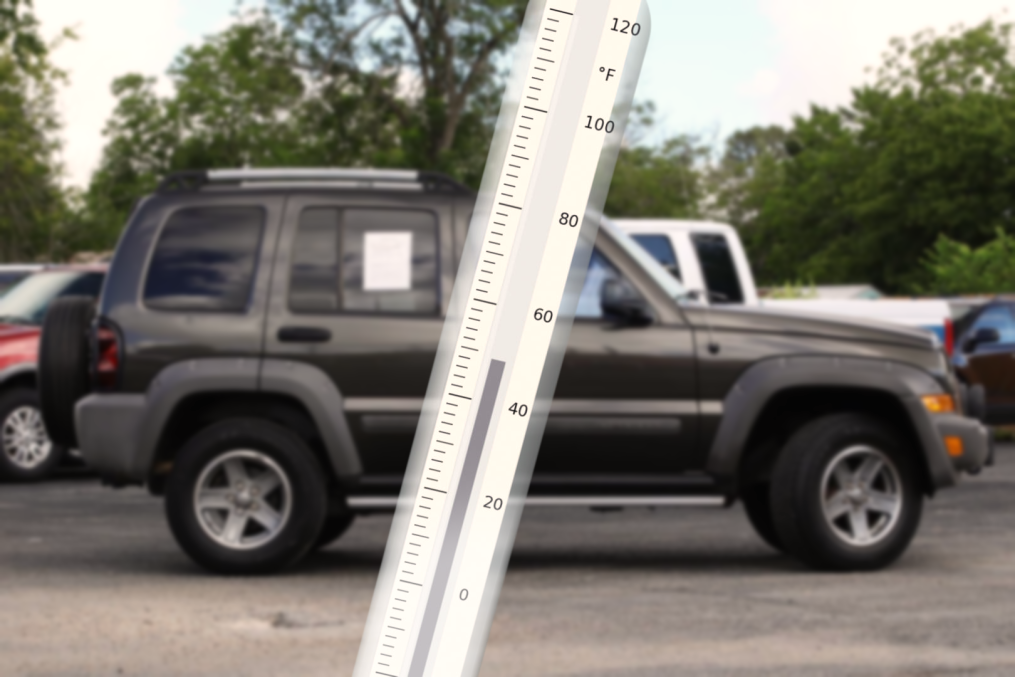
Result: 49 °F
